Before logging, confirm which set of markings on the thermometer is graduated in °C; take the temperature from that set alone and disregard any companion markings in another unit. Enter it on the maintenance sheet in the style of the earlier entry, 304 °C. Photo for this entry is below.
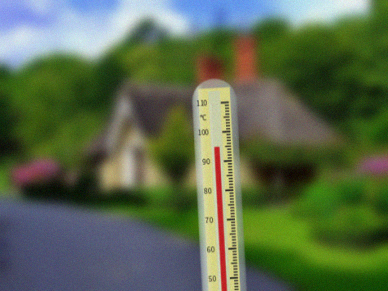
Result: 95 °C
